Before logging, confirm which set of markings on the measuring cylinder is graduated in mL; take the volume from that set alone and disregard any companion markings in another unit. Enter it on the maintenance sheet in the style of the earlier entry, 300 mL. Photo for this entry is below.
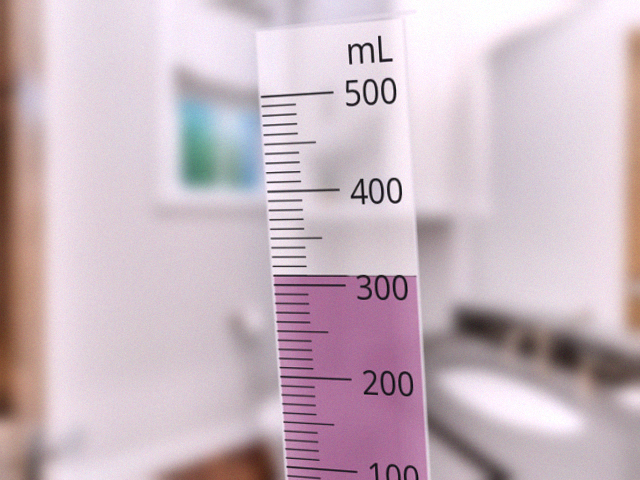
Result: 310 mL
